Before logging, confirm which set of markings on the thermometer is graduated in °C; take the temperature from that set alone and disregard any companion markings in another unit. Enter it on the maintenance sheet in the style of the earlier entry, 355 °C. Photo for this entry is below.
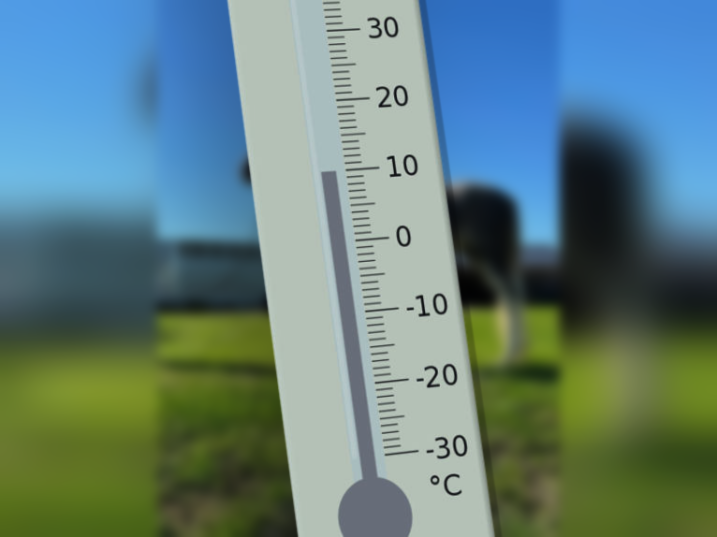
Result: 10 °C
